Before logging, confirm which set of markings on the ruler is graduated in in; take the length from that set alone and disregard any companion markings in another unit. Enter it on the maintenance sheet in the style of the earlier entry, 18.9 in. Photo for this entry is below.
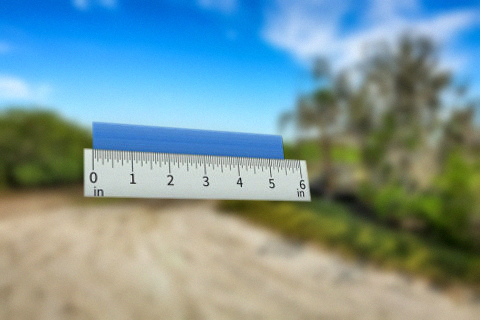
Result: 5.5 in
